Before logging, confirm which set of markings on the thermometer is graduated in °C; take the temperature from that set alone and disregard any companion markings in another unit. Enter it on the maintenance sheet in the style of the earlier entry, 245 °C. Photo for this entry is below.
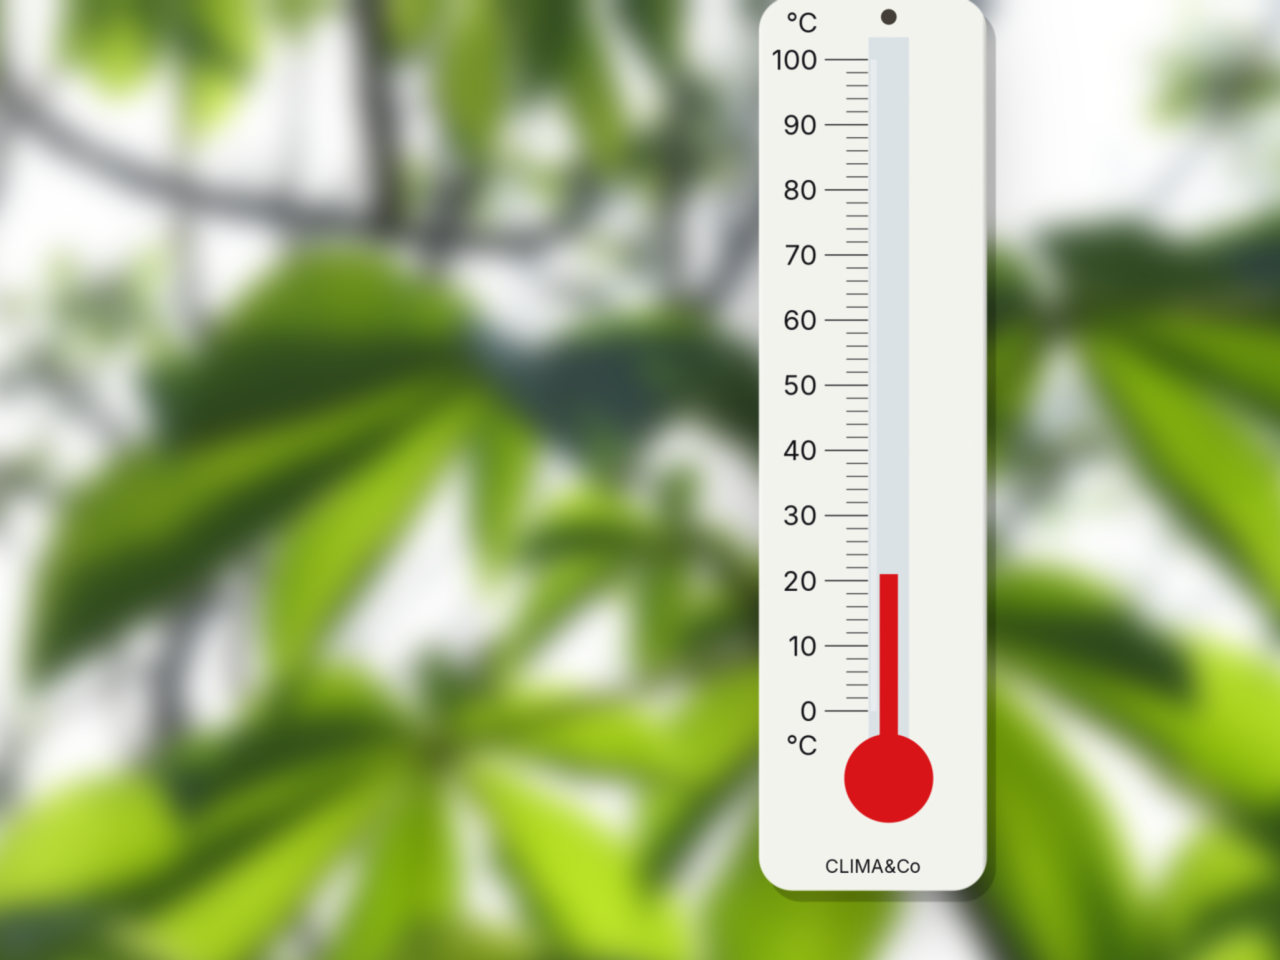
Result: 21 °C
